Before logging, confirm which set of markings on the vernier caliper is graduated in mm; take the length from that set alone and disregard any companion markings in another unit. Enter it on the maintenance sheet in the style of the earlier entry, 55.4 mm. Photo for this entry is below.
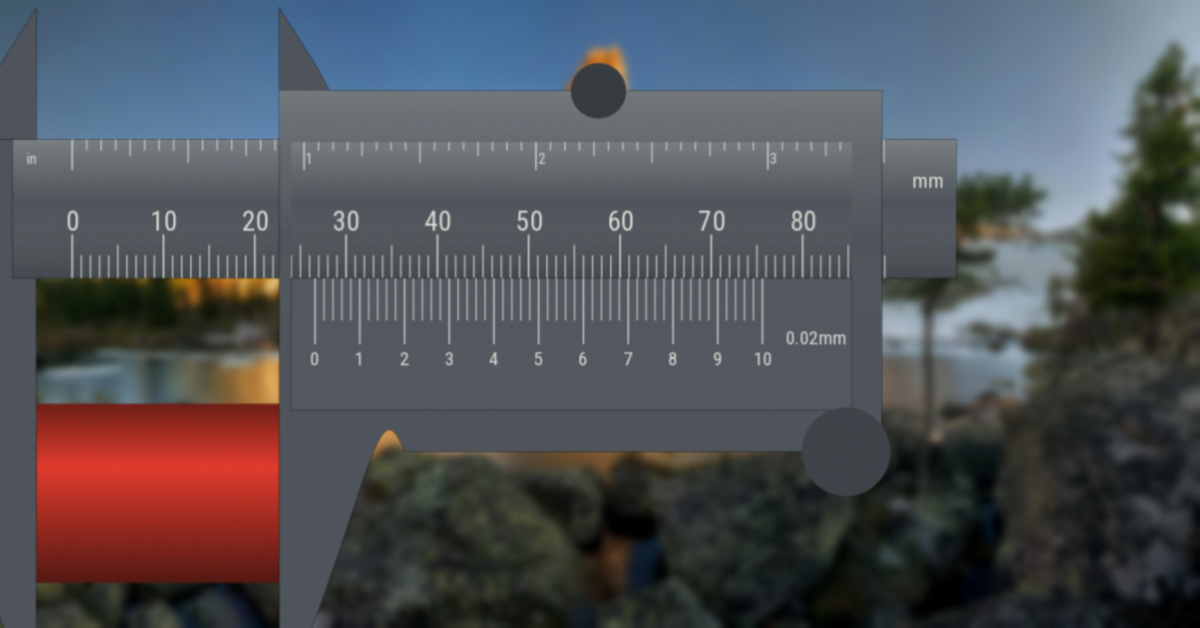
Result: 26.6 mm
